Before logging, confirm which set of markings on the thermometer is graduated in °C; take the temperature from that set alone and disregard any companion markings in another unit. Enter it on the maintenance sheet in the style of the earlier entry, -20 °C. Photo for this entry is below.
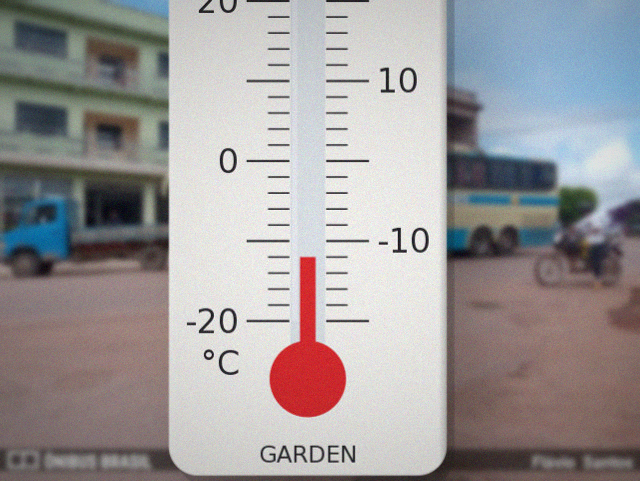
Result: -12 °C
